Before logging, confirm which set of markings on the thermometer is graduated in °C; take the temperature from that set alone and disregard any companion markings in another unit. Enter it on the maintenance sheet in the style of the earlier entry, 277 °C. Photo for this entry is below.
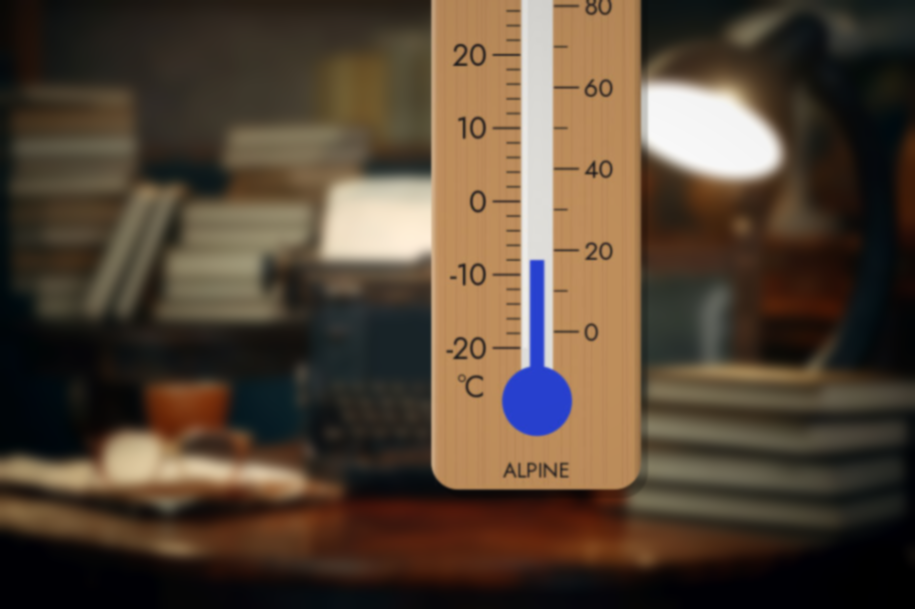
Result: -8 °C
